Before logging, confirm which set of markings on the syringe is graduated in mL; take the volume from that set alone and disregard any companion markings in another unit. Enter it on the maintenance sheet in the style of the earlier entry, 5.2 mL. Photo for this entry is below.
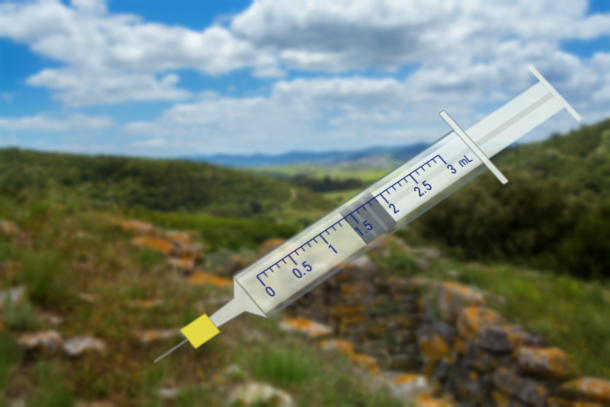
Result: 1.4 mL
